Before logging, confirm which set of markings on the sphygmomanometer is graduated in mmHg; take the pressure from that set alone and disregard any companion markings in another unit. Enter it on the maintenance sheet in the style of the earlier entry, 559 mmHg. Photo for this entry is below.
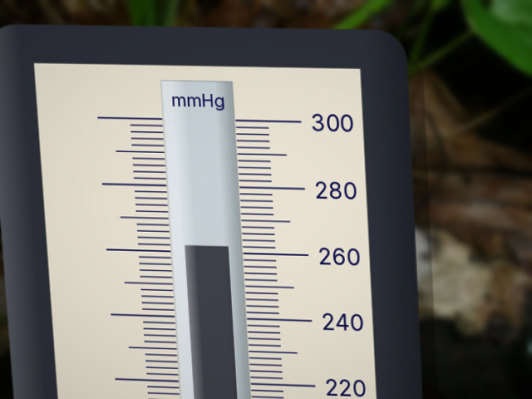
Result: 262 mmHg
